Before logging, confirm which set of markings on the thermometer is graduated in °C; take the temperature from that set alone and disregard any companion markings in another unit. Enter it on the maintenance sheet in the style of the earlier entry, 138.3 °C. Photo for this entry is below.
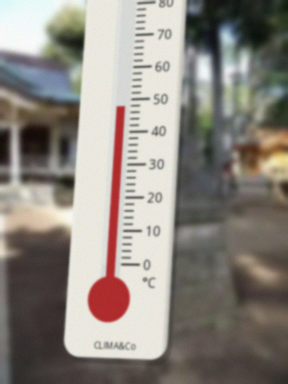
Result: 48 °C
